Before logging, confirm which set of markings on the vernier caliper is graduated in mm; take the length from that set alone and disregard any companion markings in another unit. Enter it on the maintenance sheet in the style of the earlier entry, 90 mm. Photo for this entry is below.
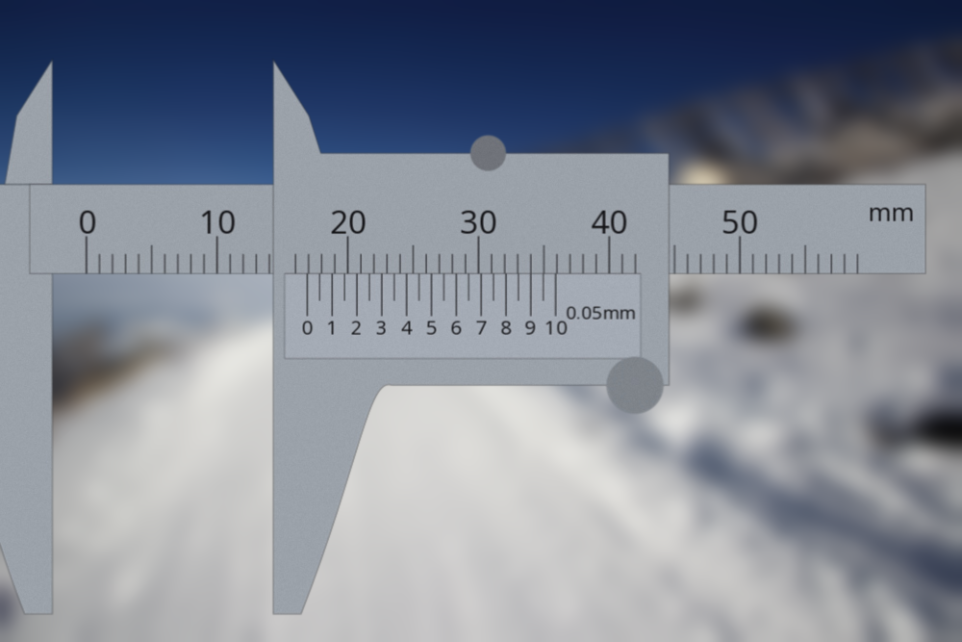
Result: 16.9 mm
